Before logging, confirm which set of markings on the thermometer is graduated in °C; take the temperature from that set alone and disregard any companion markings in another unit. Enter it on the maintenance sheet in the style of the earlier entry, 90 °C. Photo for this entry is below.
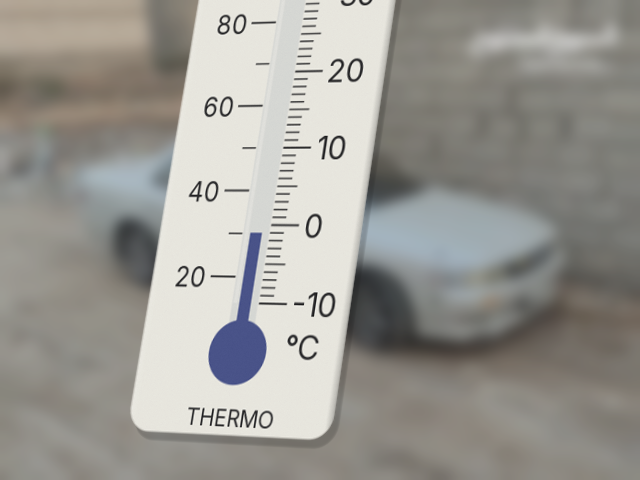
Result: -1 °C
